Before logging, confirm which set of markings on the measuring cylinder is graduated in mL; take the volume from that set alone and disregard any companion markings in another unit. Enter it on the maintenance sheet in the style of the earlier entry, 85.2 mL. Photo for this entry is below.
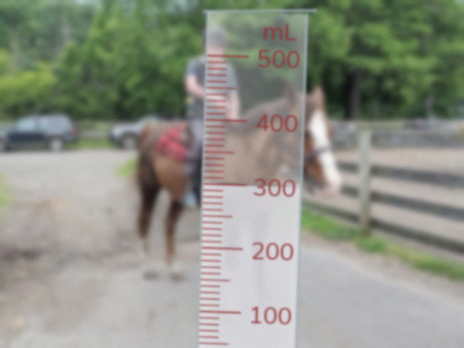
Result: 300 mL
